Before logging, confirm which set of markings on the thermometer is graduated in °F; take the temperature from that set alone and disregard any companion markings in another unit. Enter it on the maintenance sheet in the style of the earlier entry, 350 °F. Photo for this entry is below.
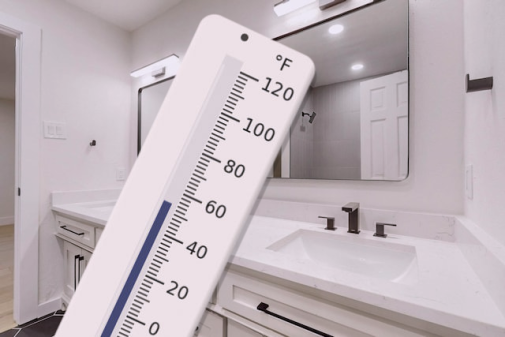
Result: 54 °F
